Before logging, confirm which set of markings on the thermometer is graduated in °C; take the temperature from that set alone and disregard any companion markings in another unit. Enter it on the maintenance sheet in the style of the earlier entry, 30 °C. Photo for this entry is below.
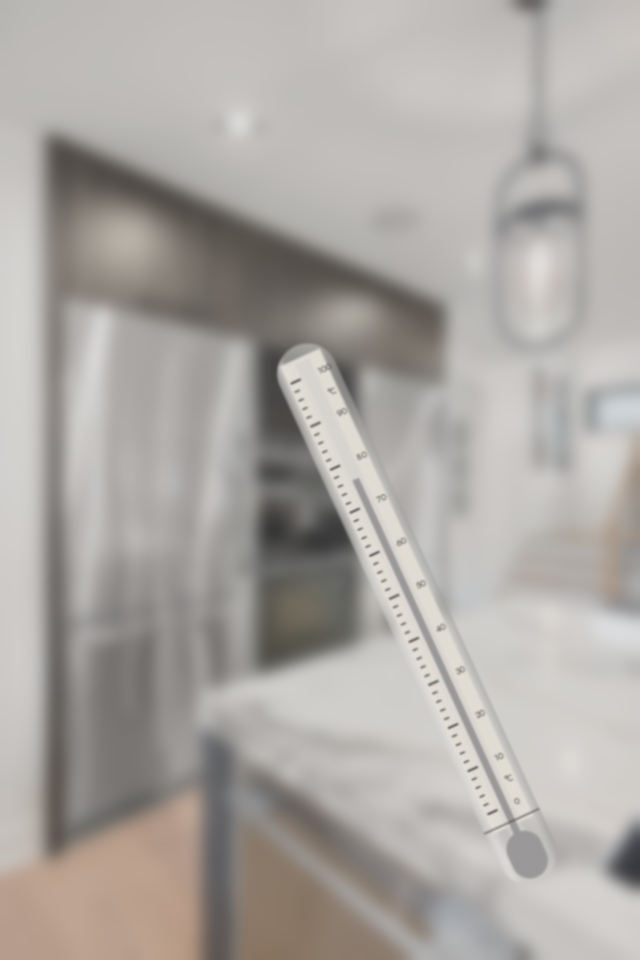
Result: 76 °C
